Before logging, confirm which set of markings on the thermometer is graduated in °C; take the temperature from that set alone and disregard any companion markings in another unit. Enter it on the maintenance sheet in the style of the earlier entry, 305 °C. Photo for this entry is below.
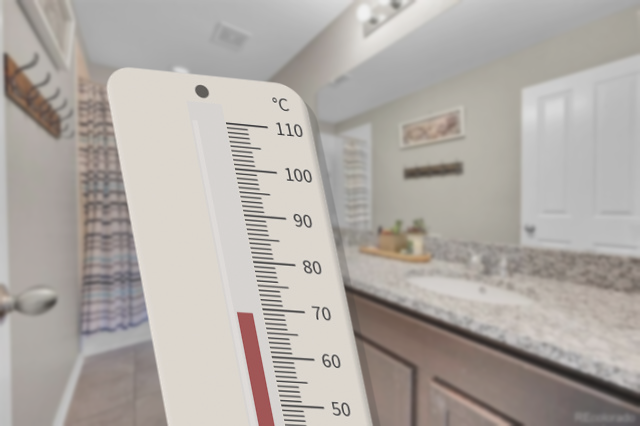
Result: 69 °C
